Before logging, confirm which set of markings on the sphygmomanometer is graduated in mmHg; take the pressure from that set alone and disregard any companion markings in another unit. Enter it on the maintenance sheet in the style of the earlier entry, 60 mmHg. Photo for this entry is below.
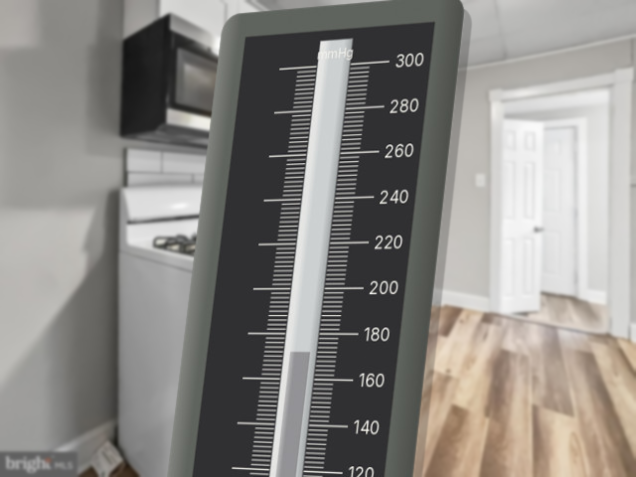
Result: 172 mmHg
